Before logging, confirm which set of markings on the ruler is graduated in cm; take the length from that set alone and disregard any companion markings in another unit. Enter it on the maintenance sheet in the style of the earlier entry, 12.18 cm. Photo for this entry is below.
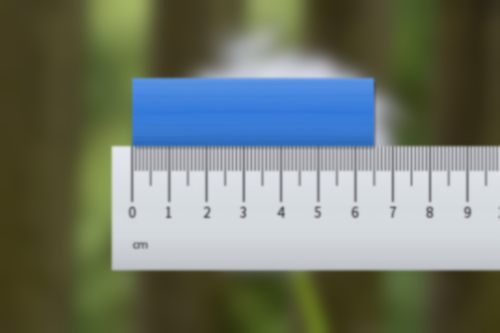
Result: 6.5 cm
